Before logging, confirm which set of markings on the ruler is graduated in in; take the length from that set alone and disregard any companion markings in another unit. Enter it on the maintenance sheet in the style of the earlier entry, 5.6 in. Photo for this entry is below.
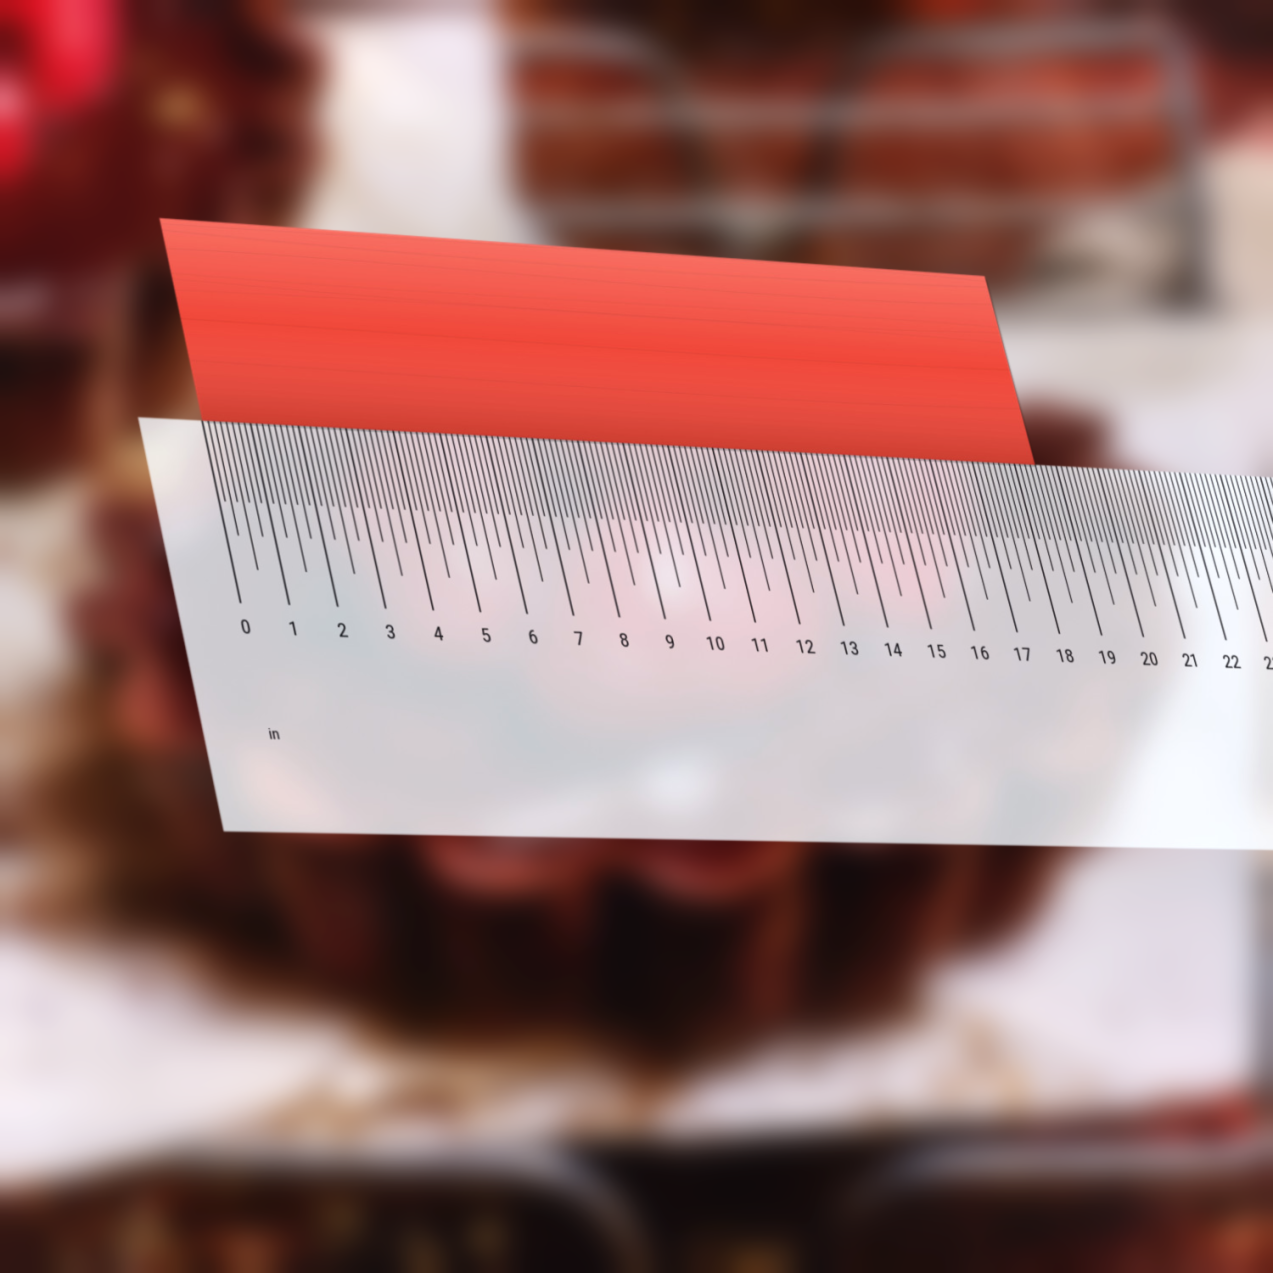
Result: 18.5 in
